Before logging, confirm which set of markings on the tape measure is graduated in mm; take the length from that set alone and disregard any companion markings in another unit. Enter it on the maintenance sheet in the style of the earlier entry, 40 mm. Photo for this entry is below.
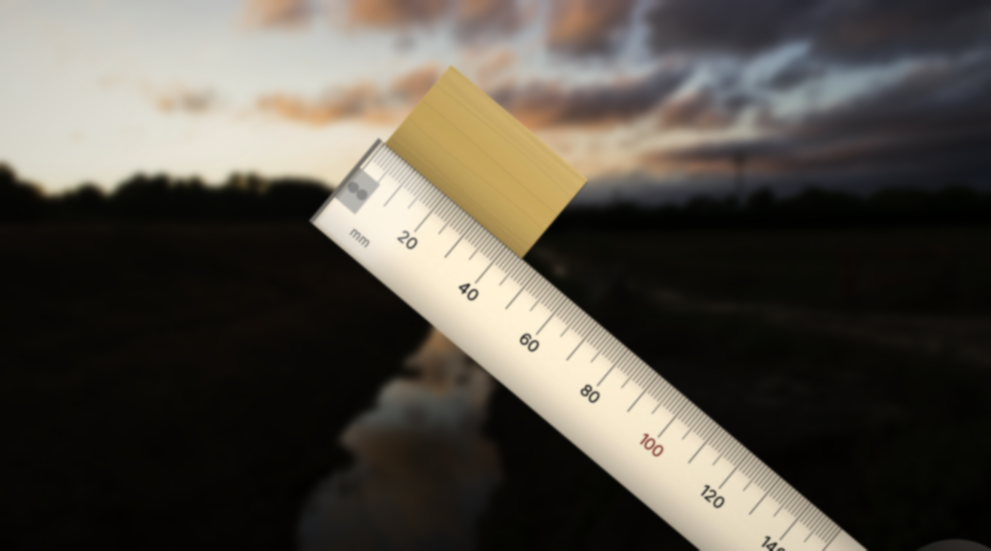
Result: 45 mm
